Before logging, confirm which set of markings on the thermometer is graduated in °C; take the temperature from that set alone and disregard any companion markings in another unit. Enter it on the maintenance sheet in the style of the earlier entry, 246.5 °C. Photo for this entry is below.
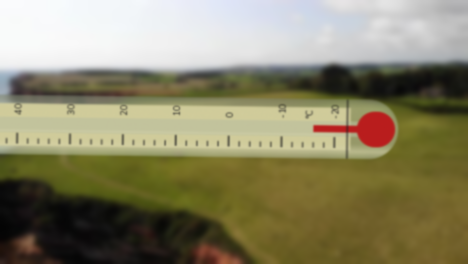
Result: -16 °C
